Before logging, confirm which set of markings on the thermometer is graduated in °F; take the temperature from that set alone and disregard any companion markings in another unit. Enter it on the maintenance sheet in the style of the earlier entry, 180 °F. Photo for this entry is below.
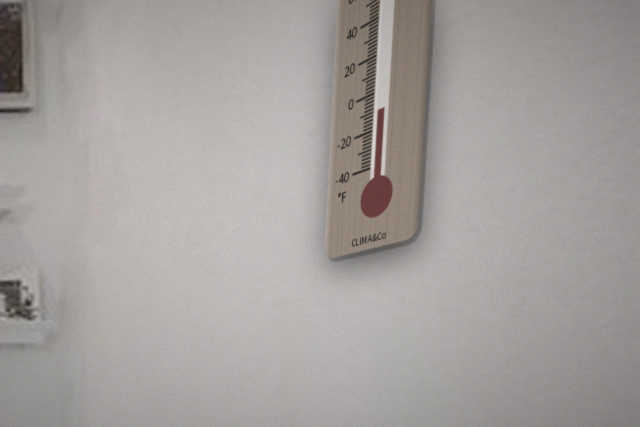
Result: -10 °F
